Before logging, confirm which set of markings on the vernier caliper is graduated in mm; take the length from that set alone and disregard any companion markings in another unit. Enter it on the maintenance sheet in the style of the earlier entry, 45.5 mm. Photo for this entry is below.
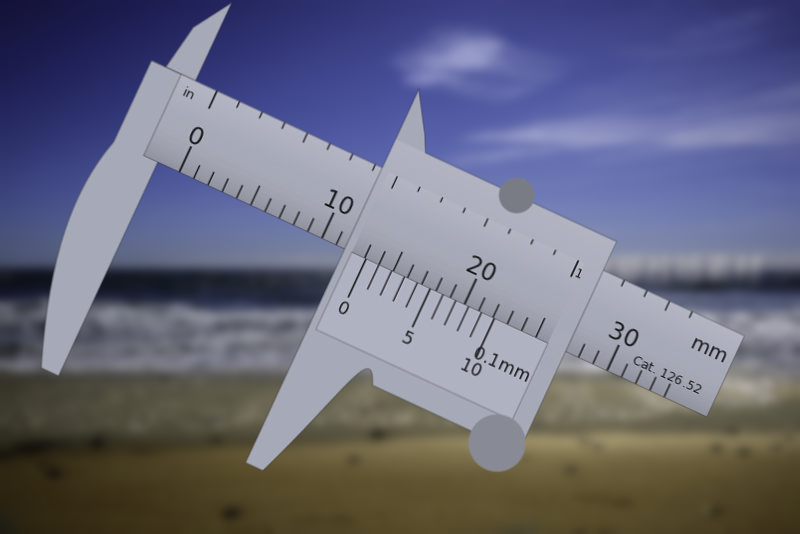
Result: 13.1 mm
